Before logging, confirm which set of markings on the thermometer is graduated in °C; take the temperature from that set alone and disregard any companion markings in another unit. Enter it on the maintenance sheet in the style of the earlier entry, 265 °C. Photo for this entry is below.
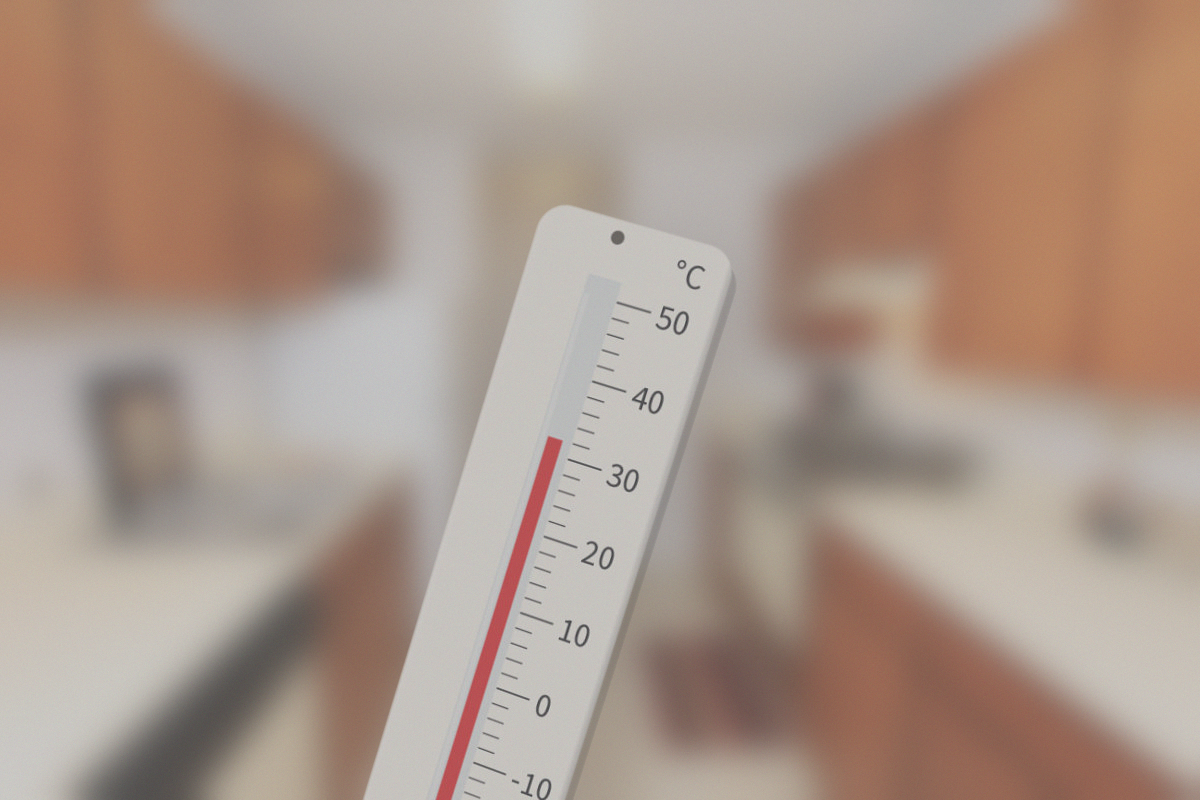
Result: 32 °C
